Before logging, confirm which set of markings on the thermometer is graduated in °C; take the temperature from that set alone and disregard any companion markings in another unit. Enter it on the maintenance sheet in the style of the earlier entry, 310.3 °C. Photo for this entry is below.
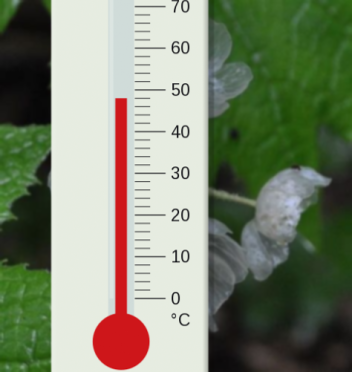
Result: 48 °C
